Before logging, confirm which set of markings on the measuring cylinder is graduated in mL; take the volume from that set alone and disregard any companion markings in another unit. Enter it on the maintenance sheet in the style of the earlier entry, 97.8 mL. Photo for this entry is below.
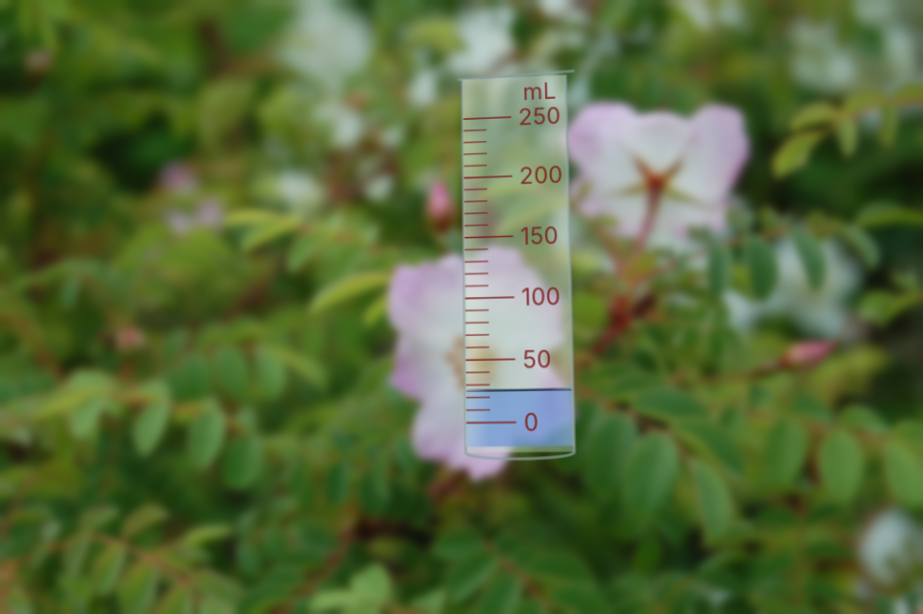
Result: 25 mL
